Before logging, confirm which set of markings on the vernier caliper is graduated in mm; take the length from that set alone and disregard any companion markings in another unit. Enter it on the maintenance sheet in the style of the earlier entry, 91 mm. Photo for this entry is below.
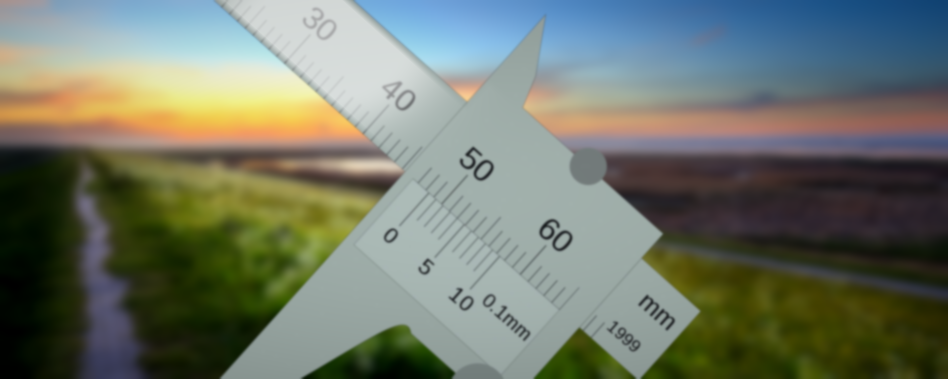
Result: 48.4 mm
